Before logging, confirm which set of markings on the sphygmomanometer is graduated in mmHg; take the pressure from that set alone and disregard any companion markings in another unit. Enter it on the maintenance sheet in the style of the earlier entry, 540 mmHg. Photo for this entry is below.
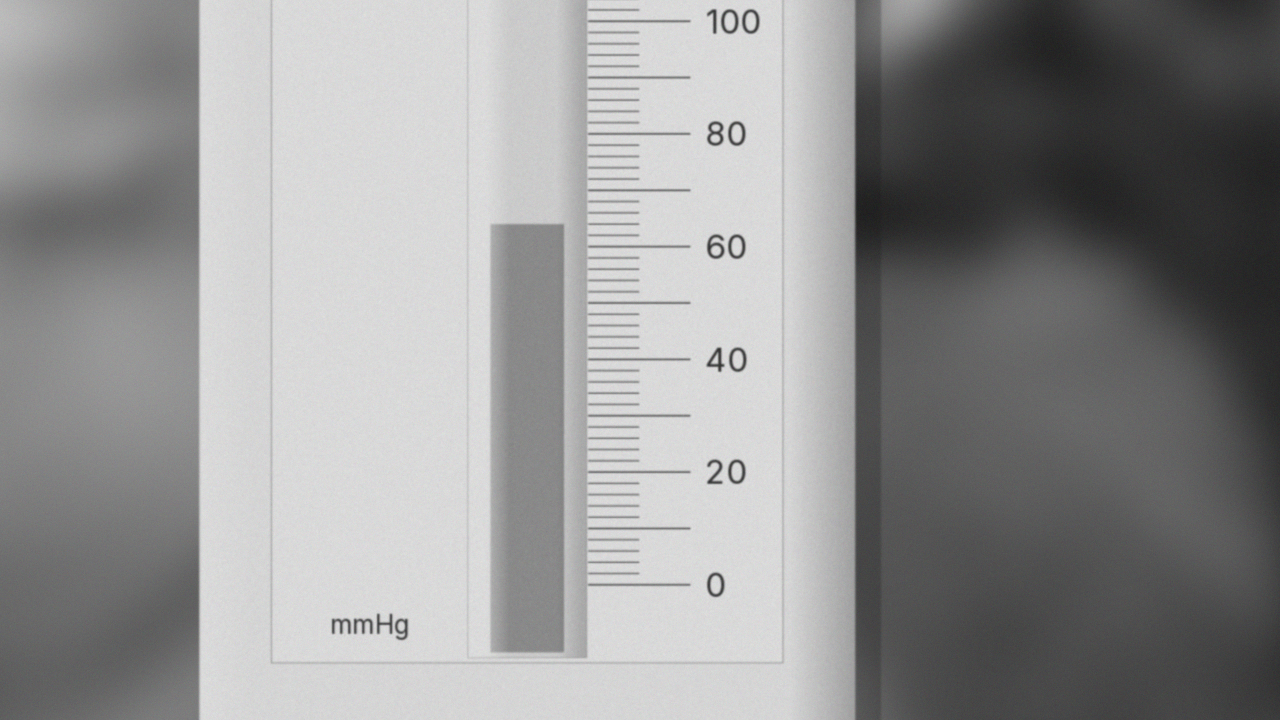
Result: 64 mmHg
